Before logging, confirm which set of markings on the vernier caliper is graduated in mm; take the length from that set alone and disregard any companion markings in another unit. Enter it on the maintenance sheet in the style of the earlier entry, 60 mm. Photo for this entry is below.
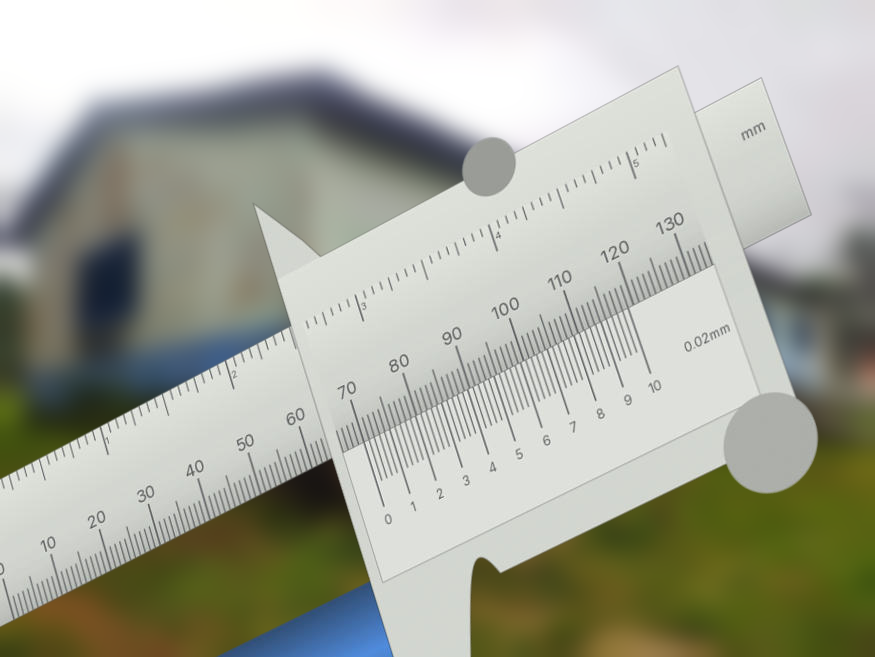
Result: 70.0 mm
